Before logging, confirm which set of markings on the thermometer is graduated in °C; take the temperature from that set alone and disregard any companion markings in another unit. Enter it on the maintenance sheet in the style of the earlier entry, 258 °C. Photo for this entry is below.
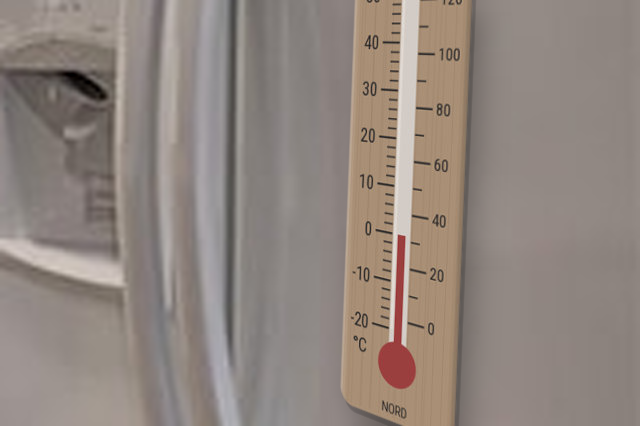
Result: 0 °C
